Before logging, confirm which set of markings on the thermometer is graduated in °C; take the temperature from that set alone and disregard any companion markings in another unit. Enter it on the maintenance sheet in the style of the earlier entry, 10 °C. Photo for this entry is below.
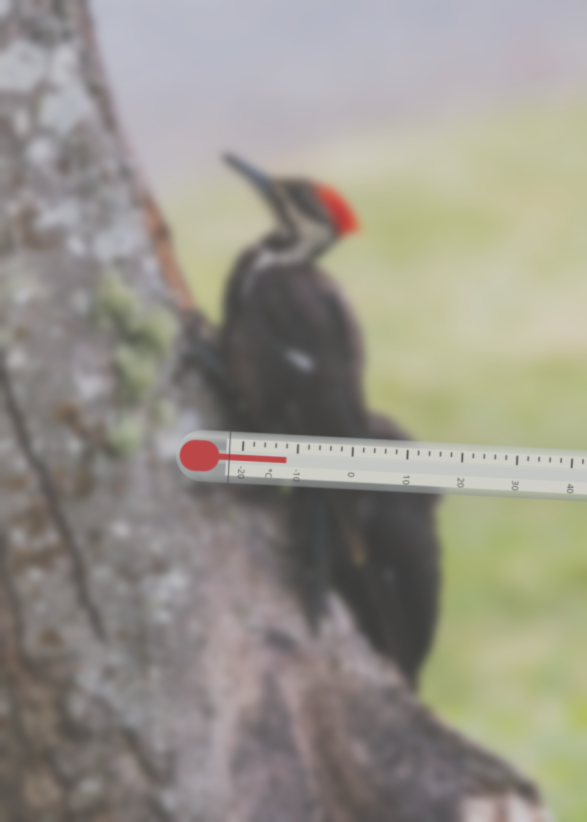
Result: -12 °C
